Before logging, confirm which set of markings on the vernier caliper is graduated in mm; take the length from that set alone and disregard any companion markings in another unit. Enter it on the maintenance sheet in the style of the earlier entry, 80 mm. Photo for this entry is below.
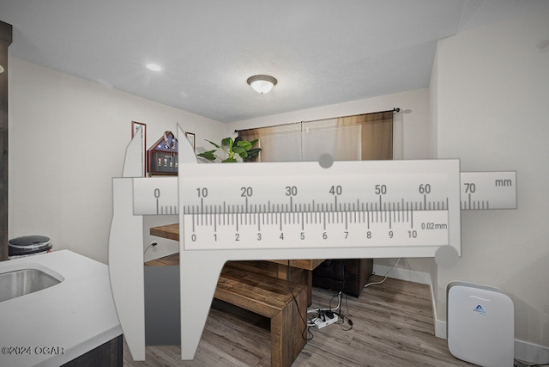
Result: 8.0 mm
